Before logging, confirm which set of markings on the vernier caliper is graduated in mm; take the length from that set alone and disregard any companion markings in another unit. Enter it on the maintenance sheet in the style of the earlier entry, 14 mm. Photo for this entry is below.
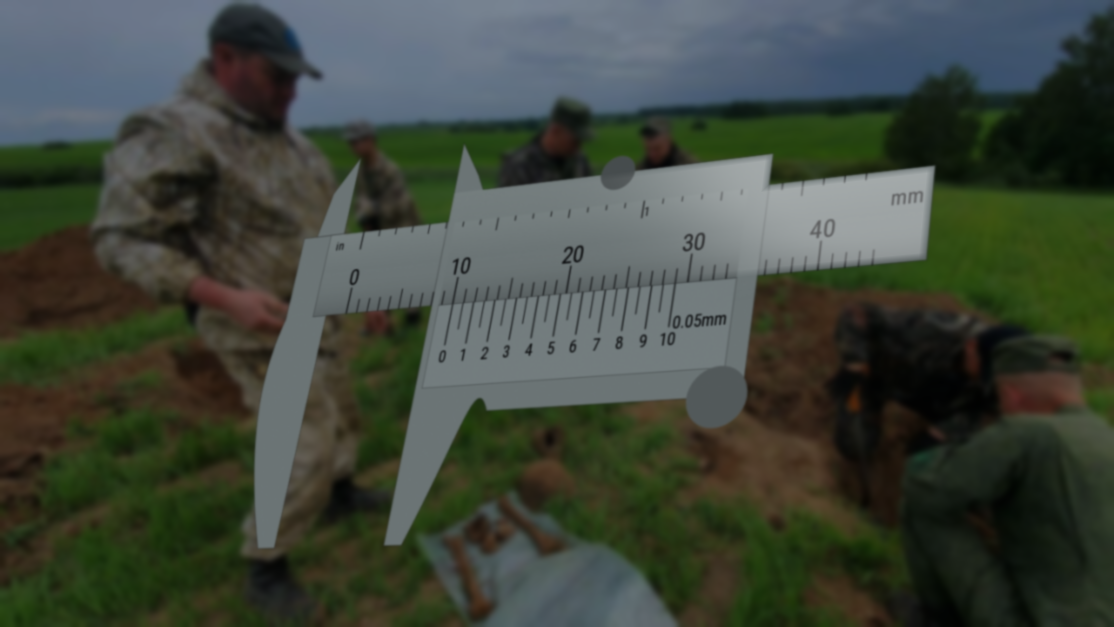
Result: 10.0 mm
